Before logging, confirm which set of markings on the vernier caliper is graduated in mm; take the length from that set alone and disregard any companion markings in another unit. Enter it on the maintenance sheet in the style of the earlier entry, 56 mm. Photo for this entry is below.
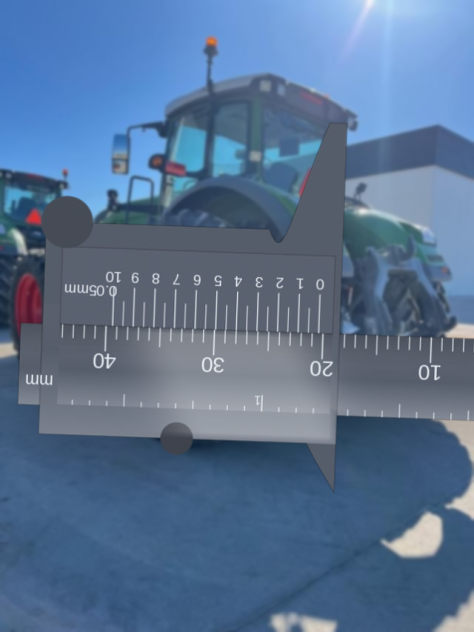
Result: 20.4 mm
